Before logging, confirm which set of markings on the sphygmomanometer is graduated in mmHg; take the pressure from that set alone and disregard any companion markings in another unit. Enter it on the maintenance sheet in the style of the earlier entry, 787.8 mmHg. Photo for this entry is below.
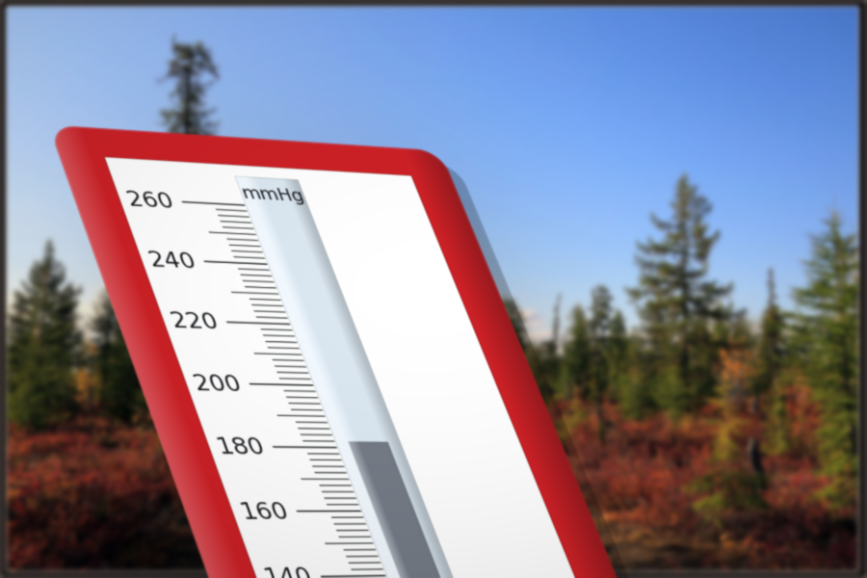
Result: 182 mmHg
